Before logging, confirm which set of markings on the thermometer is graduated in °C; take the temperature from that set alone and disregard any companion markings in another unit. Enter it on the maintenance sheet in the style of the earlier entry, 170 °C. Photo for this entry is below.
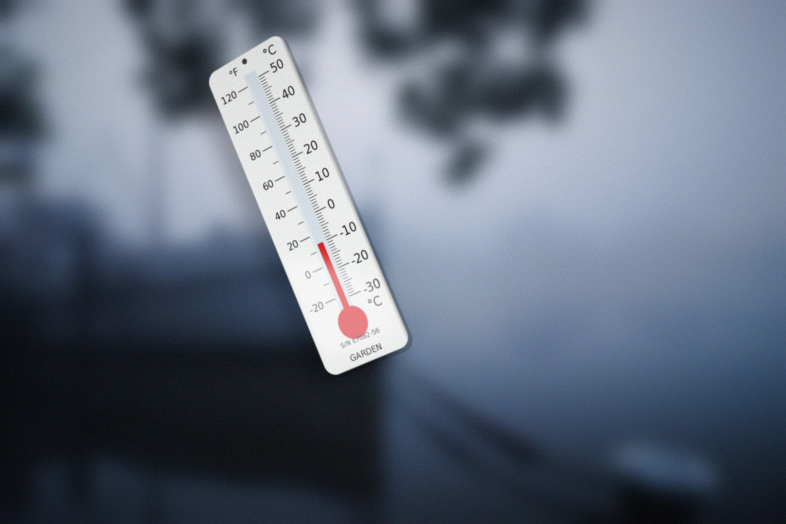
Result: -10 °C
